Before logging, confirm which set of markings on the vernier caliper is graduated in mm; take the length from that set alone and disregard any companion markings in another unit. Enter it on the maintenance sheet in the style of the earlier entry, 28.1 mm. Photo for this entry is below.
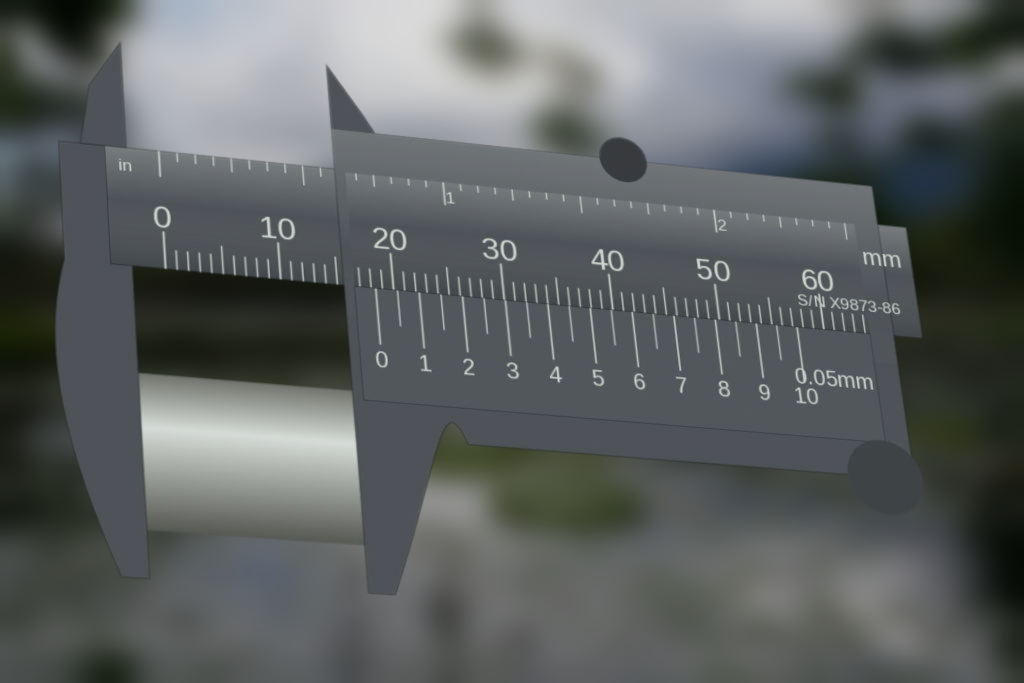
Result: 18.4 mm
